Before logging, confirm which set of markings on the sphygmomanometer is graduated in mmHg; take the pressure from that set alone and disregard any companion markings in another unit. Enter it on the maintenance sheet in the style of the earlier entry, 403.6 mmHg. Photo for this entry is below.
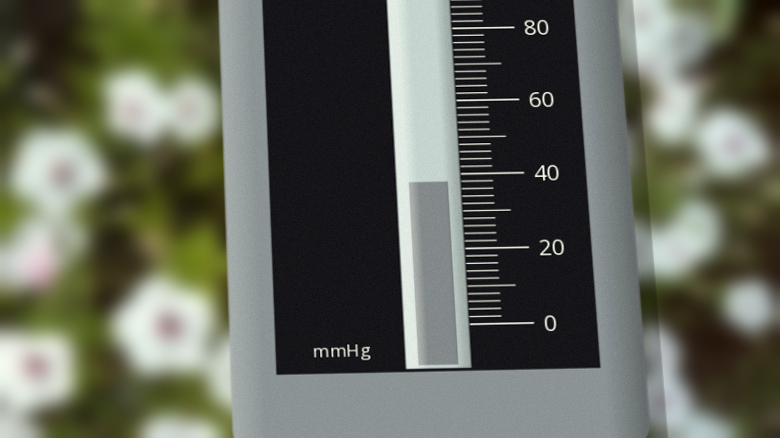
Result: 38 mmHg
